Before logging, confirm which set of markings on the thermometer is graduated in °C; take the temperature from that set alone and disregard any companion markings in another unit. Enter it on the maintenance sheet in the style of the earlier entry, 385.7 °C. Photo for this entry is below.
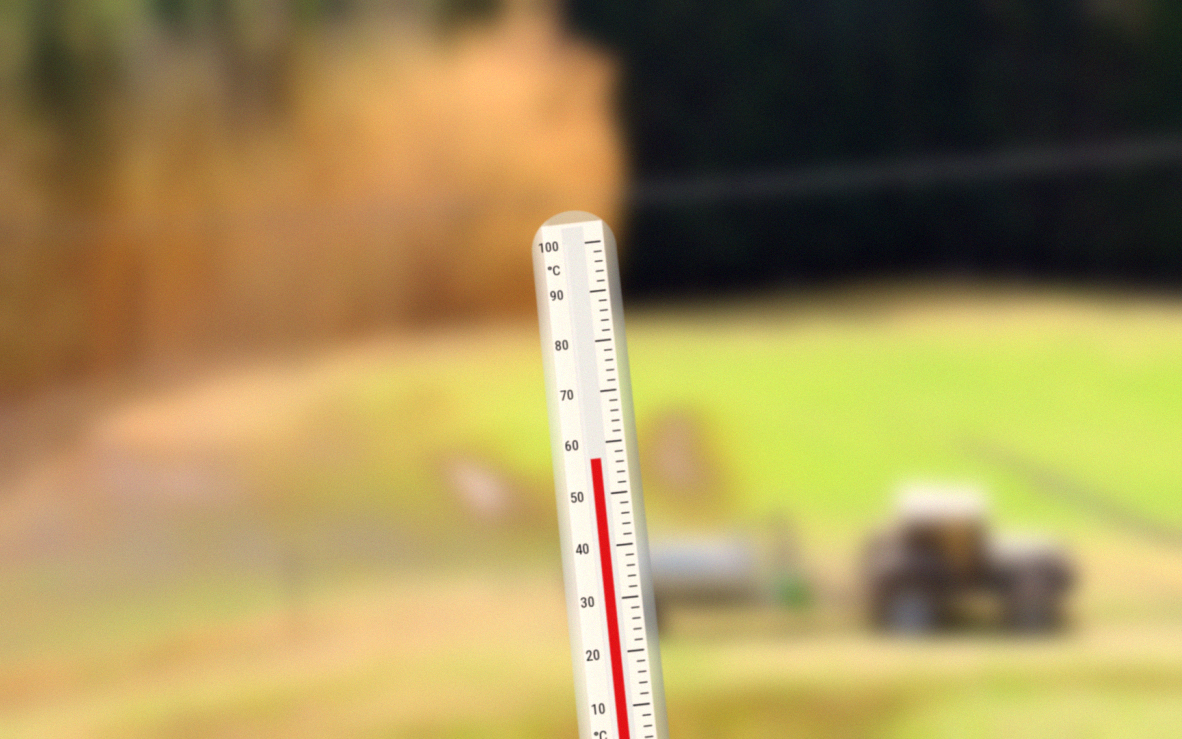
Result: 57 °C
